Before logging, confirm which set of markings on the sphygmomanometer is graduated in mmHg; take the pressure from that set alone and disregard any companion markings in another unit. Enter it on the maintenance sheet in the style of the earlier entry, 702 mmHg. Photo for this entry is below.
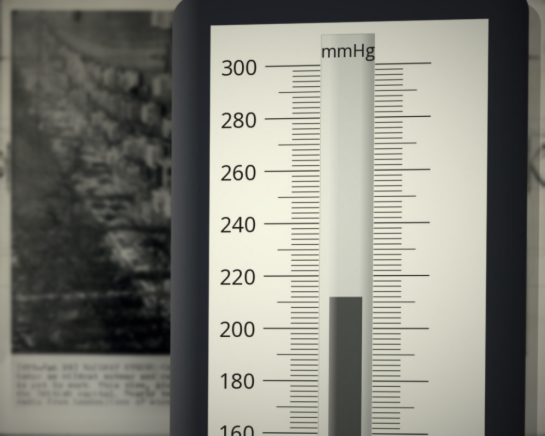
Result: 212 mmHg
